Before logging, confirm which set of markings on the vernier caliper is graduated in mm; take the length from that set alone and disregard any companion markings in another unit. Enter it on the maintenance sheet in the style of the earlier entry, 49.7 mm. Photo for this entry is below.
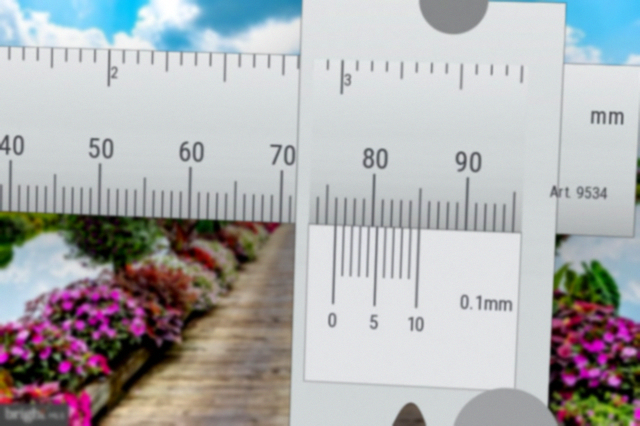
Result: 76.0 mm
